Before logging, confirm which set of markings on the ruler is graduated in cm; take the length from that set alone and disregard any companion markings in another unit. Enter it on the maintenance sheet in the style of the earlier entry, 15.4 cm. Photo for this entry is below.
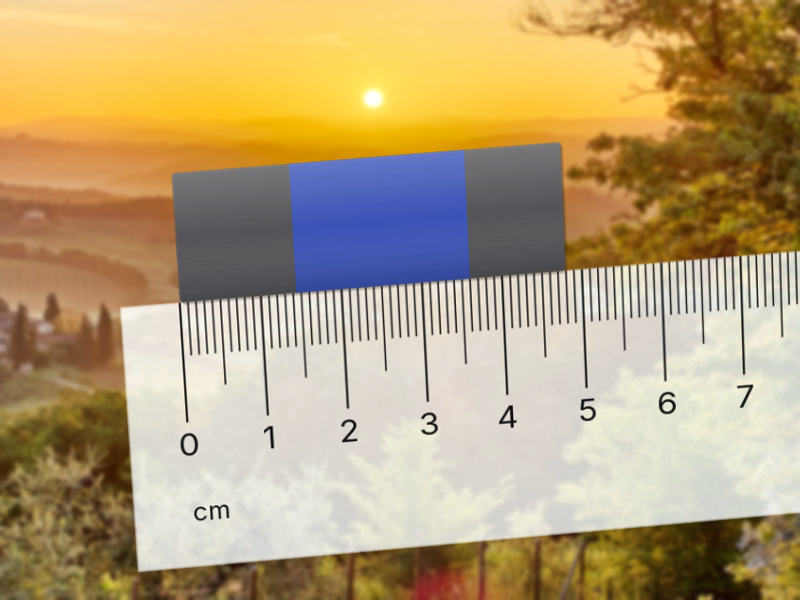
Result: 4.8 cm
